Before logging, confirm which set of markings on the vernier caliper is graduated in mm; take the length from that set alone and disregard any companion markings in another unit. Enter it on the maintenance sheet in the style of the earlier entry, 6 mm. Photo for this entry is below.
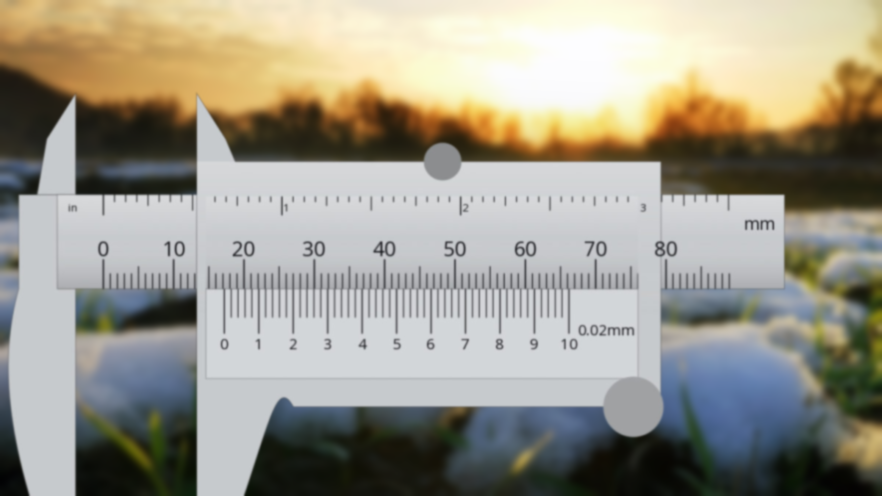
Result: 17.2 mm
